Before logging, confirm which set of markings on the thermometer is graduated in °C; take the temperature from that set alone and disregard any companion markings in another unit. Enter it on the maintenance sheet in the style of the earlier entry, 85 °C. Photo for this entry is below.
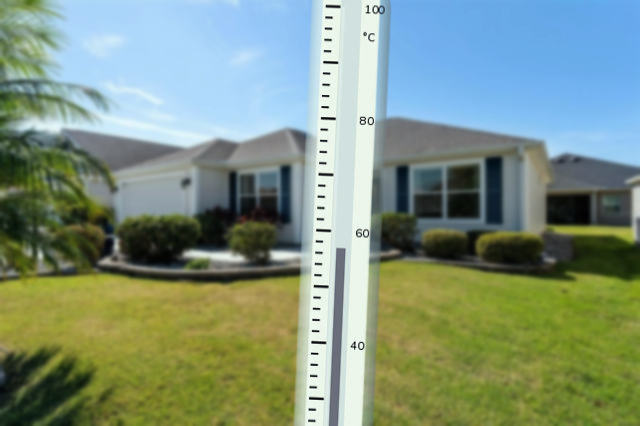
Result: 57 °C
